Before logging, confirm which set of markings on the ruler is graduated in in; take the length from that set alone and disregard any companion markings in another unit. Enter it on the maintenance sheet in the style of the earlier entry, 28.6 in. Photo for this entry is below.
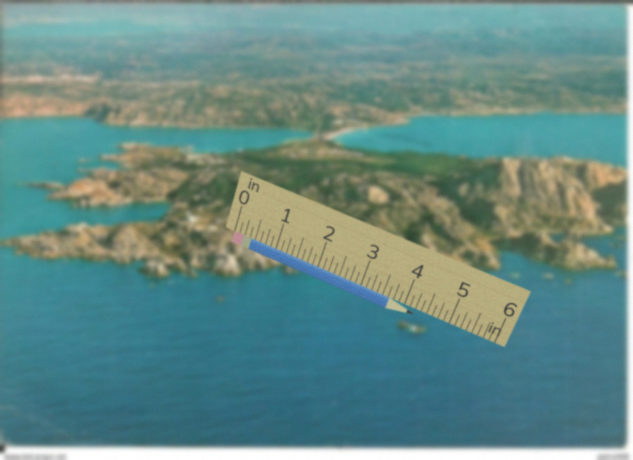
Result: 4.25 in
